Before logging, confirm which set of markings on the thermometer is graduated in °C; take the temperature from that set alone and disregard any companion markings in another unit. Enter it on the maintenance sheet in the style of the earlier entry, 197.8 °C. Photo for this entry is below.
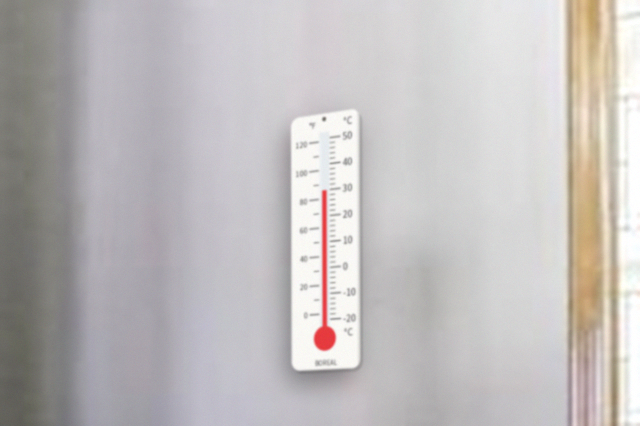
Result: 30 °C
